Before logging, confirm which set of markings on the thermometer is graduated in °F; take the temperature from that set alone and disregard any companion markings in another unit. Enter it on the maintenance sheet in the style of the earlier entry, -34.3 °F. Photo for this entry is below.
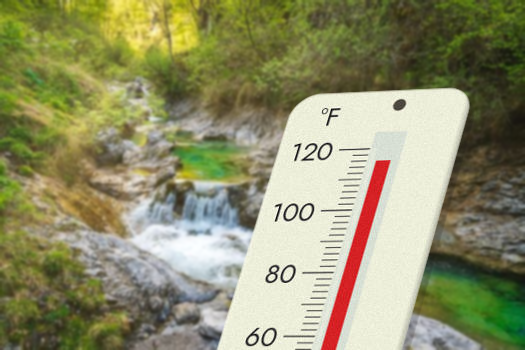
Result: 116 °F
